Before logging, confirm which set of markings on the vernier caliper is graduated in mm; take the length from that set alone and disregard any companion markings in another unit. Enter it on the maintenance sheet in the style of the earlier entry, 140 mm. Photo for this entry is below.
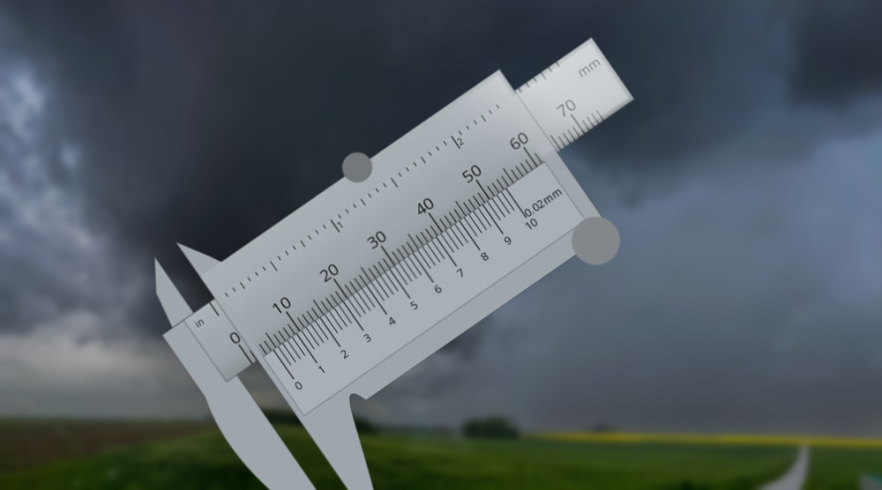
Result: 4.4 mm
